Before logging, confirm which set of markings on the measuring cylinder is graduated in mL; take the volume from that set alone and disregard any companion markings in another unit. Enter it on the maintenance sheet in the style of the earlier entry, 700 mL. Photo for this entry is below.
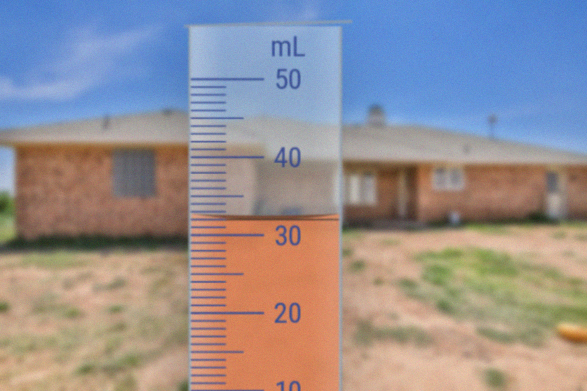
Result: 32 mL
